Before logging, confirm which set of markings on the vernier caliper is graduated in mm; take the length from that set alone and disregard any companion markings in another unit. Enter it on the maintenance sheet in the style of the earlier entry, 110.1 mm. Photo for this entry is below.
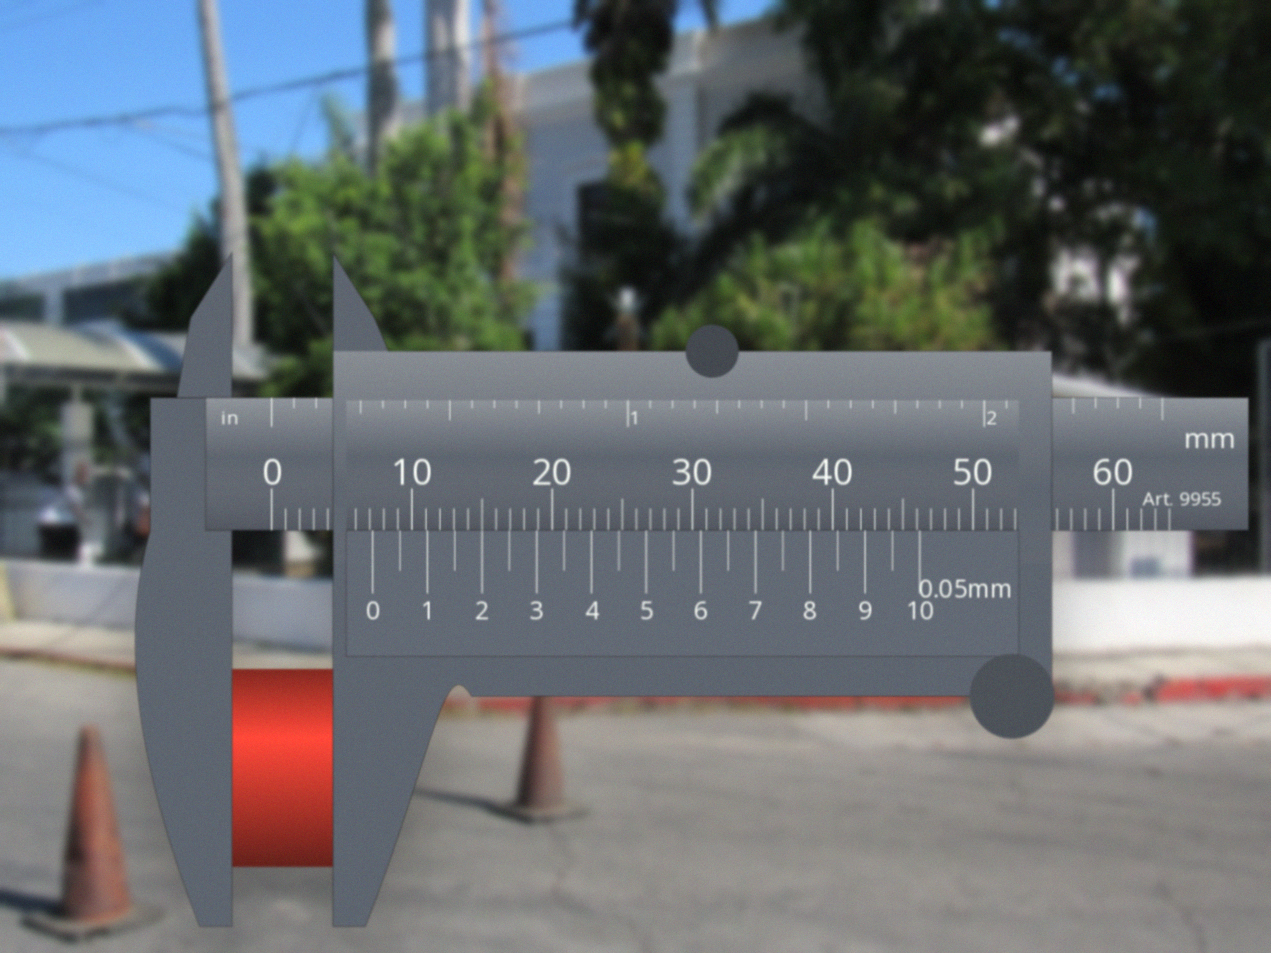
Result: 7.2 mm
